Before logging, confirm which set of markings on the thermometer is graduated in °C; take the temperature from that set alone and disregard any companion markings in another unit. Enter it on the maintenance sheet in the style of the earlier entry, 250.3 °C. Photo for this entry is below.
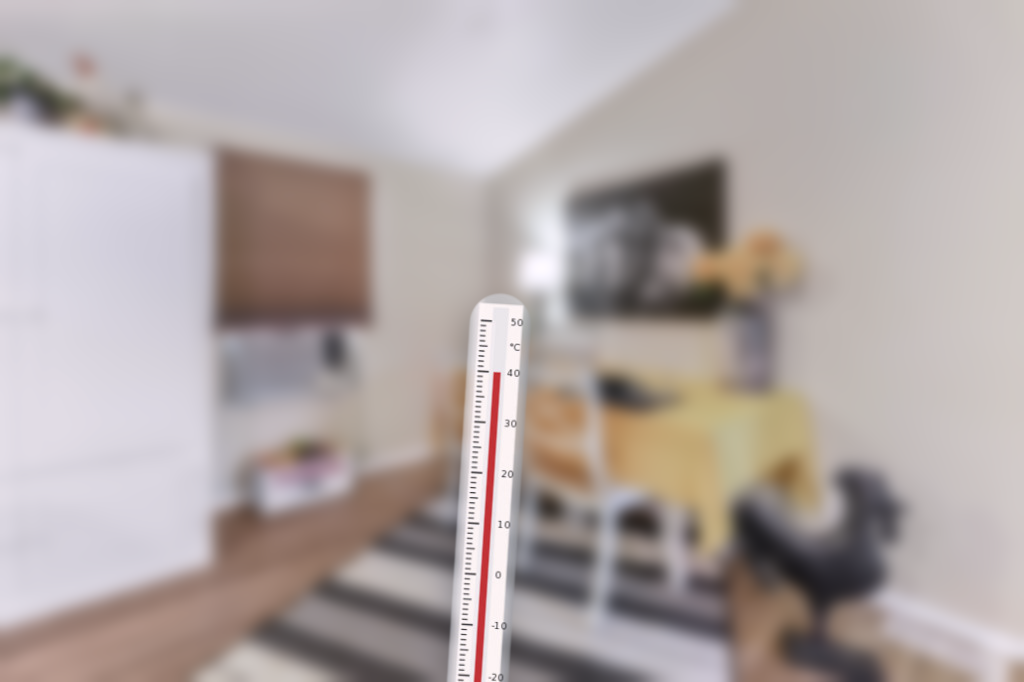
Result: 40 °C
